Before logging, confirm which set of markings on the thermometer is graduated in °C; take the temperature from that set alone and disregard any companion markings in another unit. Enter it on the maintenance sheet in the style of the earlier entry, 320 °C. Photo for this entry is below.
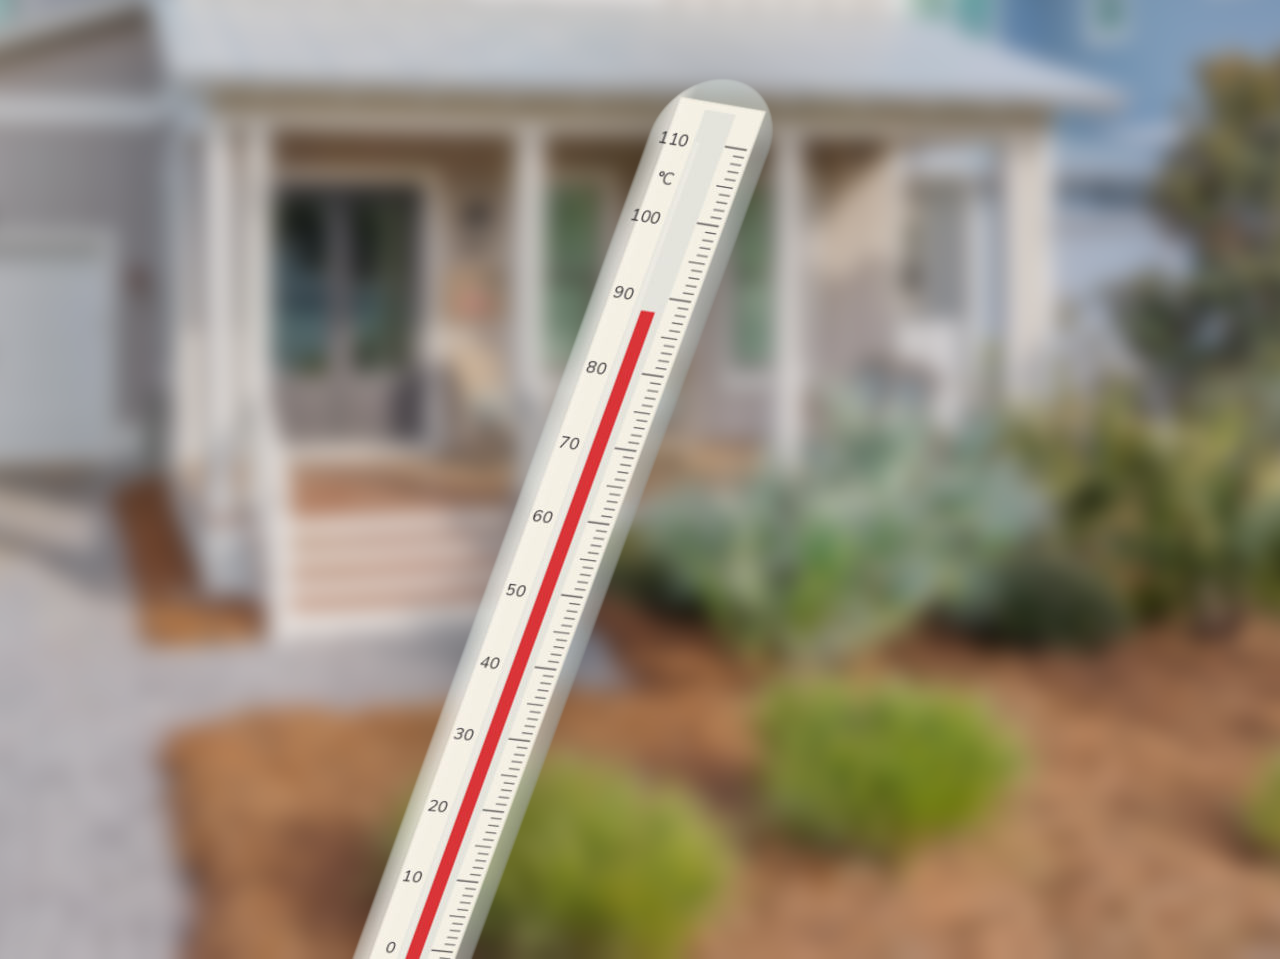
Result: 88 °C
